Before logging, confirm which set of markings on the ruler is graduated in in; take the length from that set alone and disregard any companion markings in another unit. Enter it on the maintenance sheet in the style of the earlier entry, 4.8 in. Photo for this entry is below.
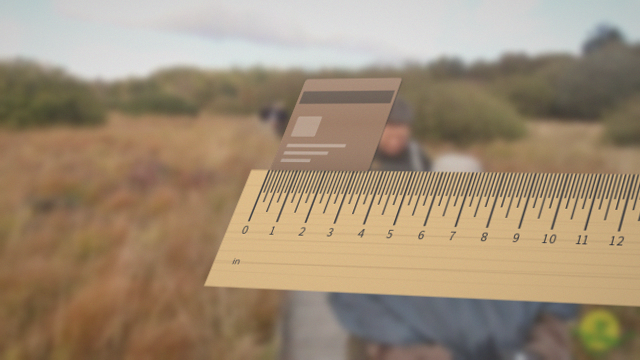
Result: 3.5 in
